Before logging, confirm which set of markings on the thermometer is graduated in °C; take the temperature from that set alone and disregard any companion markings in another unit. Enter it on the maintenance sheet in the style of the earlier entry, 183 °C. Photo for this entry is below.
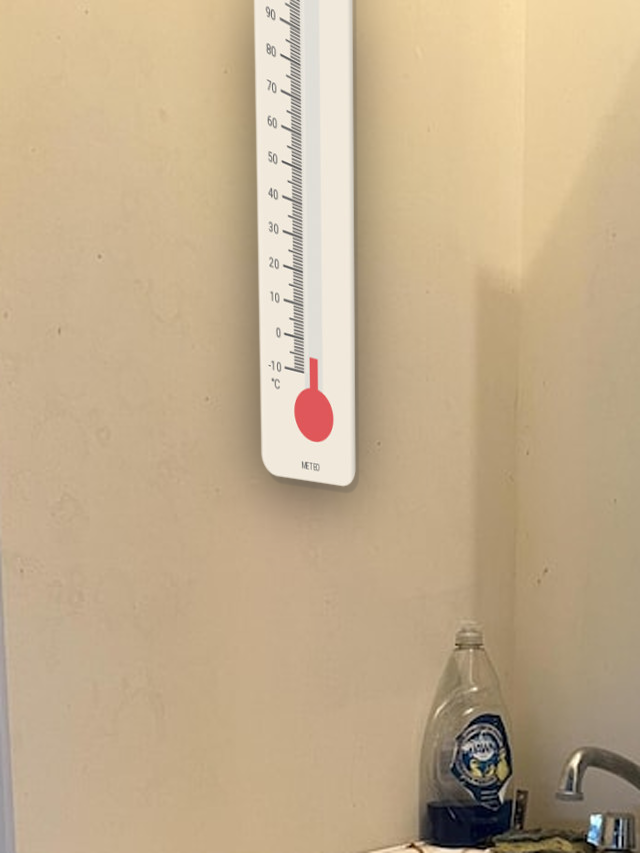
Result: -5 °C
